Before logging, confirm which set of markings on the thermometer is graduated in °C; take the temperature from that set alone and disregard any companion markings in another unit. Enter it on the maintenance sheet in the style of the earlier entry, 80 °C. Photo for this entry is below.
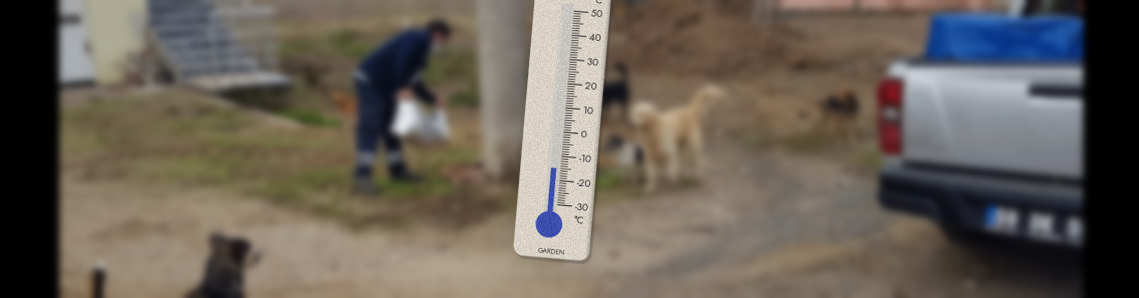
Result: -15 °C
